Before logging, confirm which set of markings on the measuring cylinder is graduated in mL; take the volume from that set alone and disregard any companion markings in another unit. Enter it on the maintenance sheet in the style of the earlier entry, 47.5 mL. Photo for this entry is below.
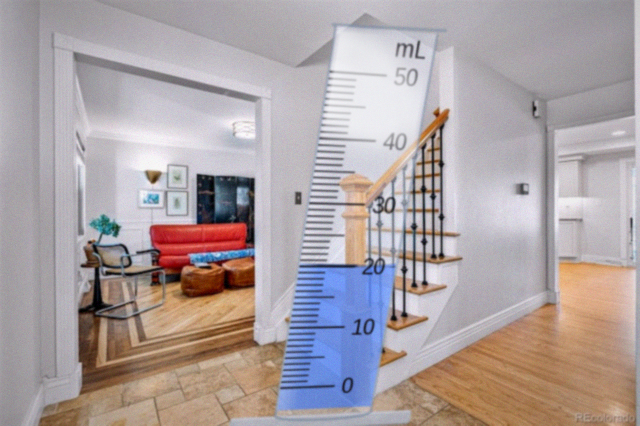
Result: 20 mL
